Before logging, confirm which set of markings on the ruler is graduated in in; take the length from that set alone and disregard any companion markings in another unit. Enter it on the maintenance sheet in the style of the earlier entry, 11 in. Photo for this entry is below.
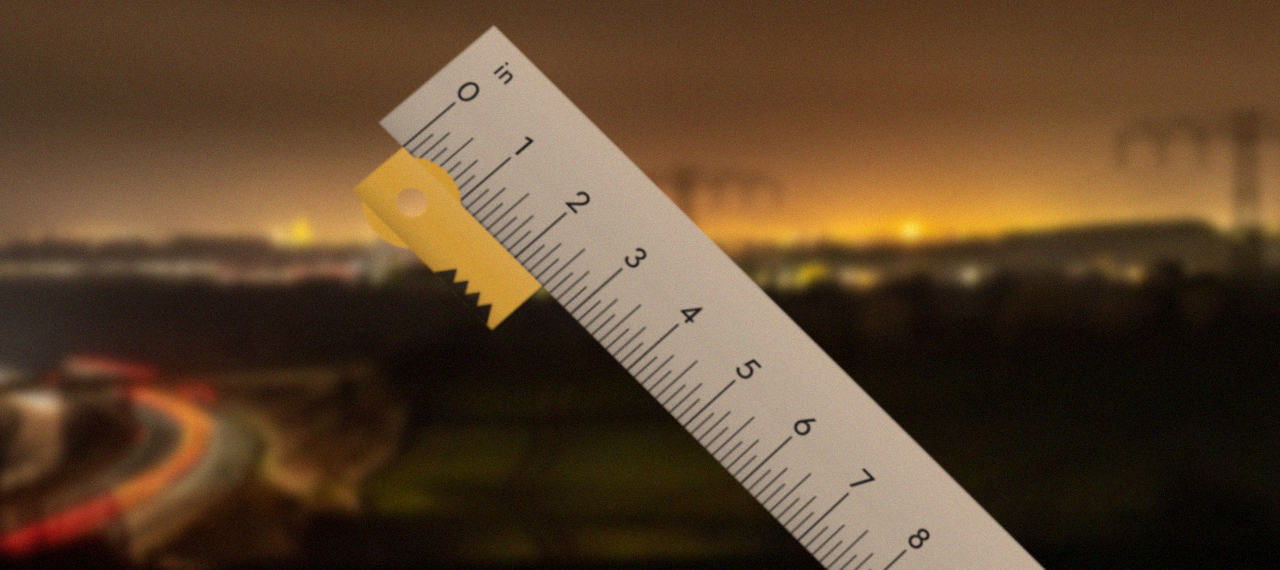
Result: 2.5 in
